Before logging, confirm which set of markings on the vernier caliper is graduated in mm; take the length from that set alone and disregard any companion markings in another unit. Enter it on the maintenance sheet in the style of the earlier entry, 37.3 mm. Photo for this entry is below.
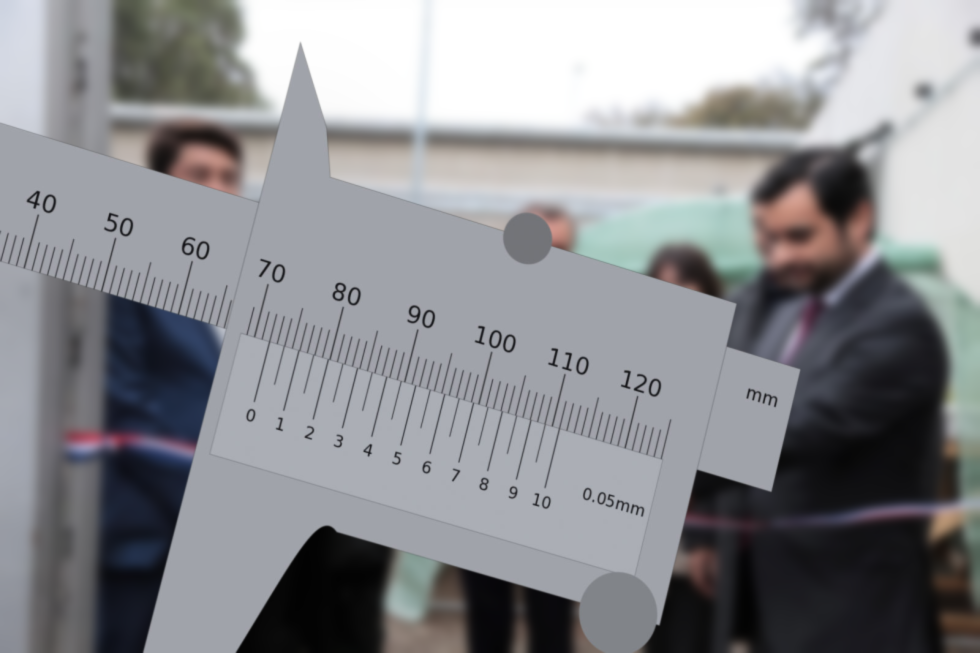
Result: 72.0 mm
